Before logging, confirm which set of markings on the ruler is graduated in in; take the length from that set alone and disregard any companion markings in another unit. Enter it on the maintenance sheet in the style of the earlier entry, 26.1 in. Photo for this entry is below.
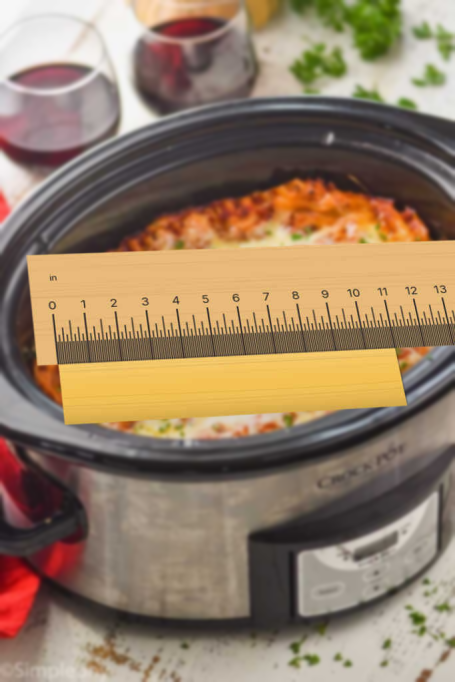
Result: 11 in
